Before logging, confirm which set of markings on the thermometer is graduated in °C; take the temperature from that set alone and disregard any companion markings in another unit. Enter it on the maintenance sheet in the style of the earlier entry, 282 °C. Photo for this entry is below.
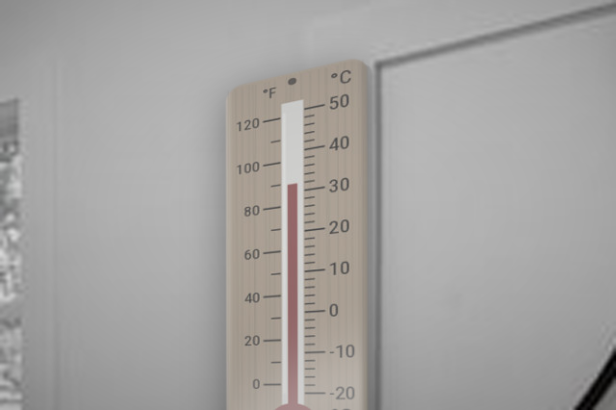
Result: 32 °C
